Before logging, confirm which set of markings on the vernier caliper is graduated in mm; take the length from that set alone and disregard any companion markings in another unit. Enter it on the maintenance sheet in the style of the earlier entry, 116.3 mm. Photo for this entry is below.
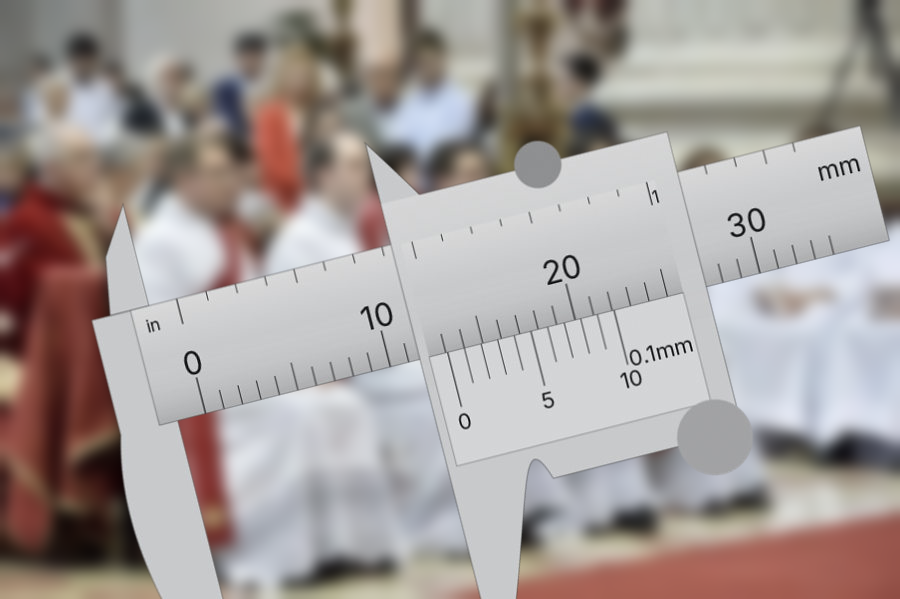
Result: 13.1 mm
